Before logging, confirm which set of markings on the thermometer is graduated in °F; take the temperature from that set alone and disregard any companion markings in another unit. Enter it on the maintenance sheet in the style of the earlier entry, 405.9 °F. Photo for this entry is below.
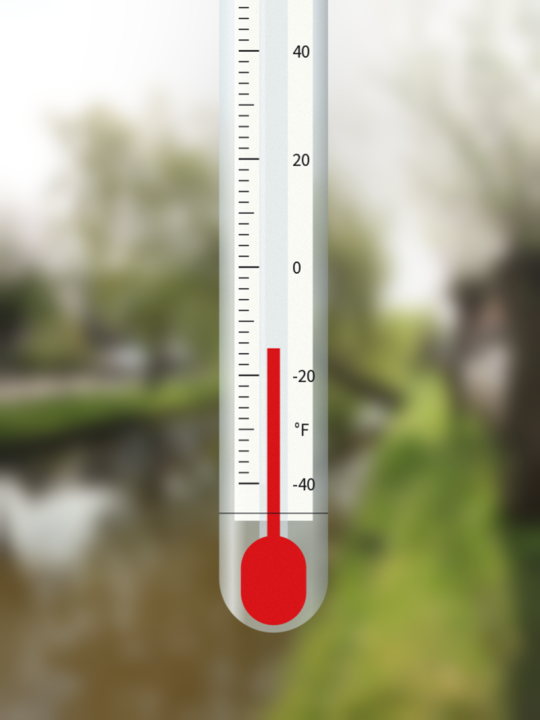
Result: -15 °F
